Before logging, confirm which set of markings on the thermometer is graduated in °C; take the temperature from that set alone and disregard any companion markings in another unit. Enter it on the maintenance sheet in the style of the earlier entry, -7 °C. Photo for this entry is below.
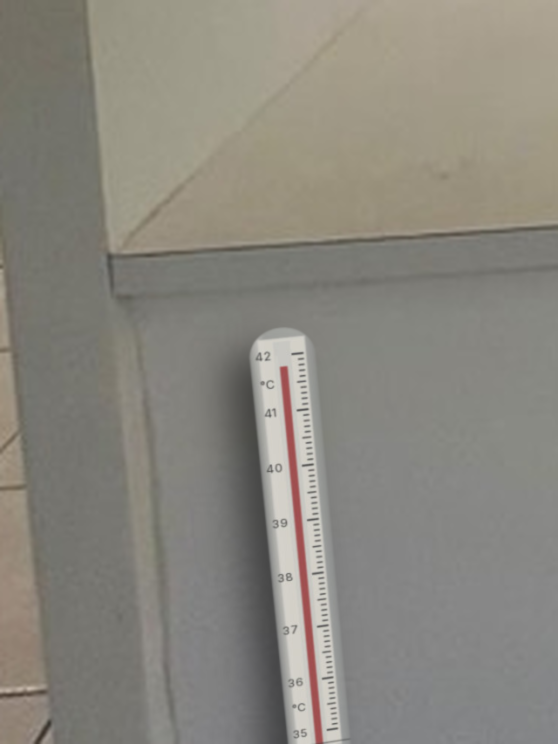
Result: 41.8 °C
